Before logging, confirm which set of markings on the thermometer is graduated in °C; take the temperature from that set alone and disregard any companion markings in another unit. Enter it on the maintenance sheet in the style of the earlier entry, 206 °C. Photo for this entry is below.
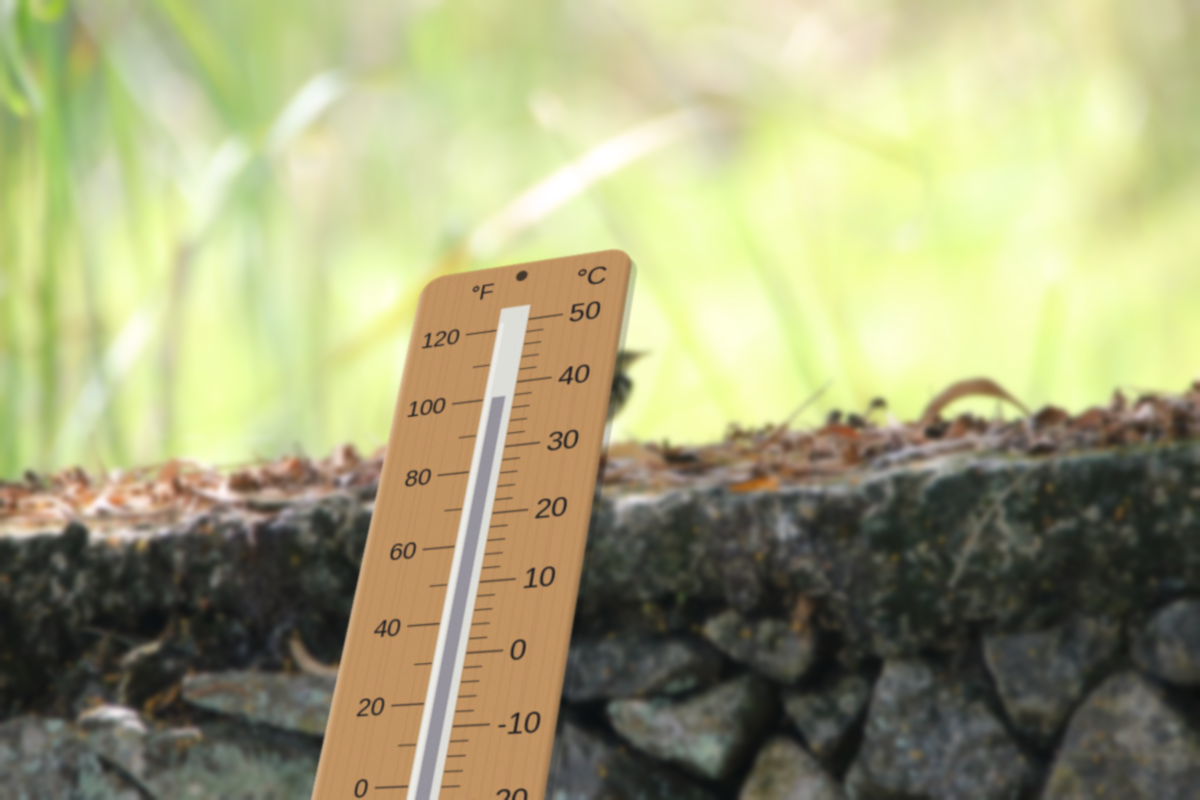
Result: 38 °C
